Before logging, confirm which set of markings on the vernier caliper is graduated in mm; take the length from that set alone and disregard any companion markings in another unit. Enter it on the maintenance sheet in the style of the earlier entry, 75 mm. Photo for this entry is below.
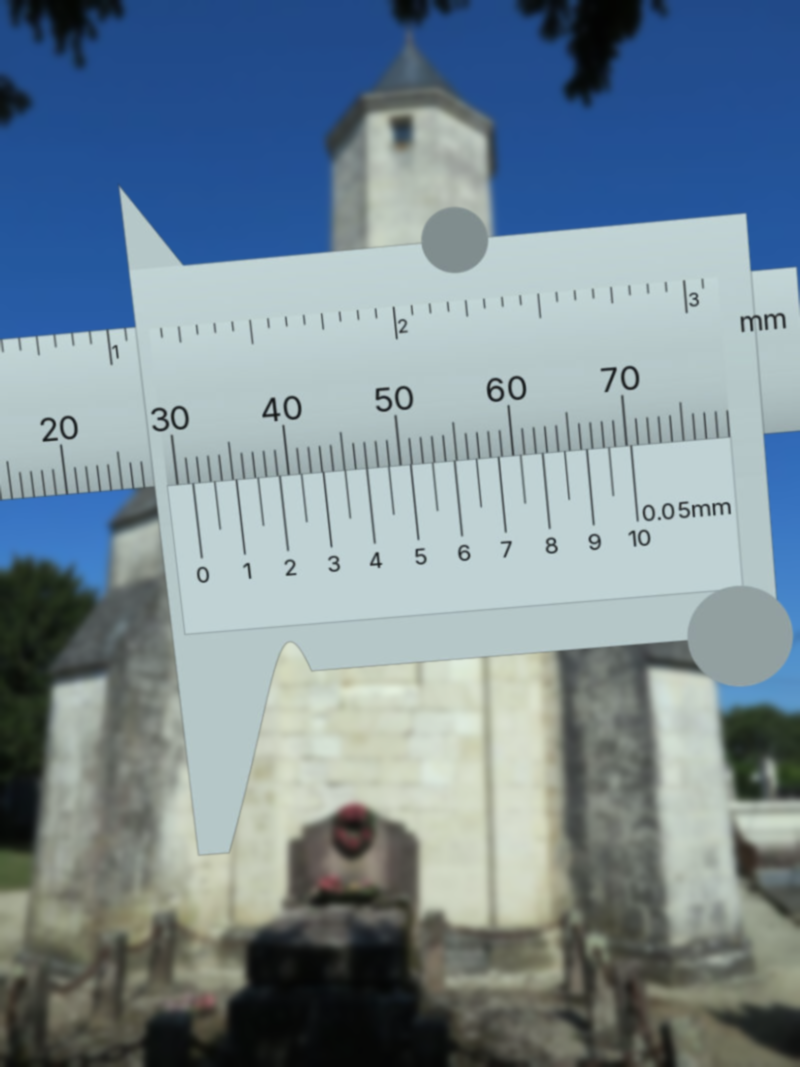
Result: 31.4 mm
